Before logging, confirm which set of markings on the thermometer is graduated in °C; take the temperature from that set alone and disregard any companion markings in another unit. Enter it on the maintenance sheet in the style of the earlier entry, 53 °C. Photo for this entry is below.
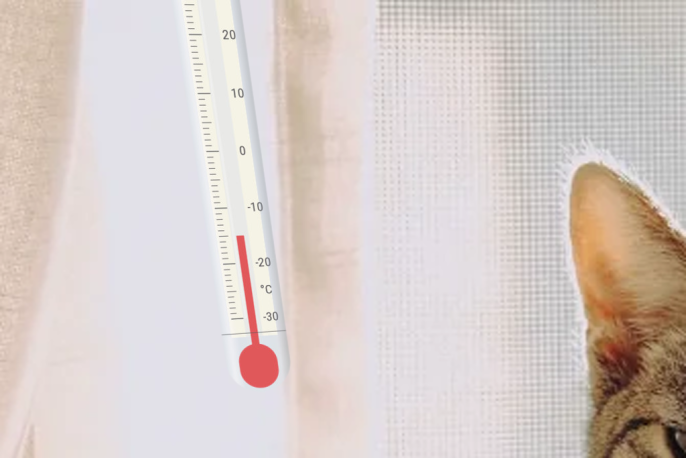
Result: -15 °C
